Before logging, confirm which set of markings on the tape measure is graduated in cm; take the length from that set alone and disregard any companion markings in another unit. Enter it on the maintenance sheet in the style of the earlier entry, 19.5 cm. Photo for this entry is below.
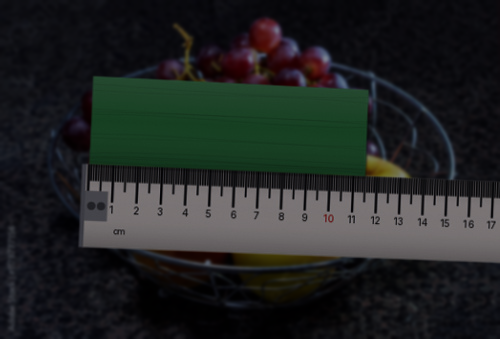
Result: 11.5 cm
